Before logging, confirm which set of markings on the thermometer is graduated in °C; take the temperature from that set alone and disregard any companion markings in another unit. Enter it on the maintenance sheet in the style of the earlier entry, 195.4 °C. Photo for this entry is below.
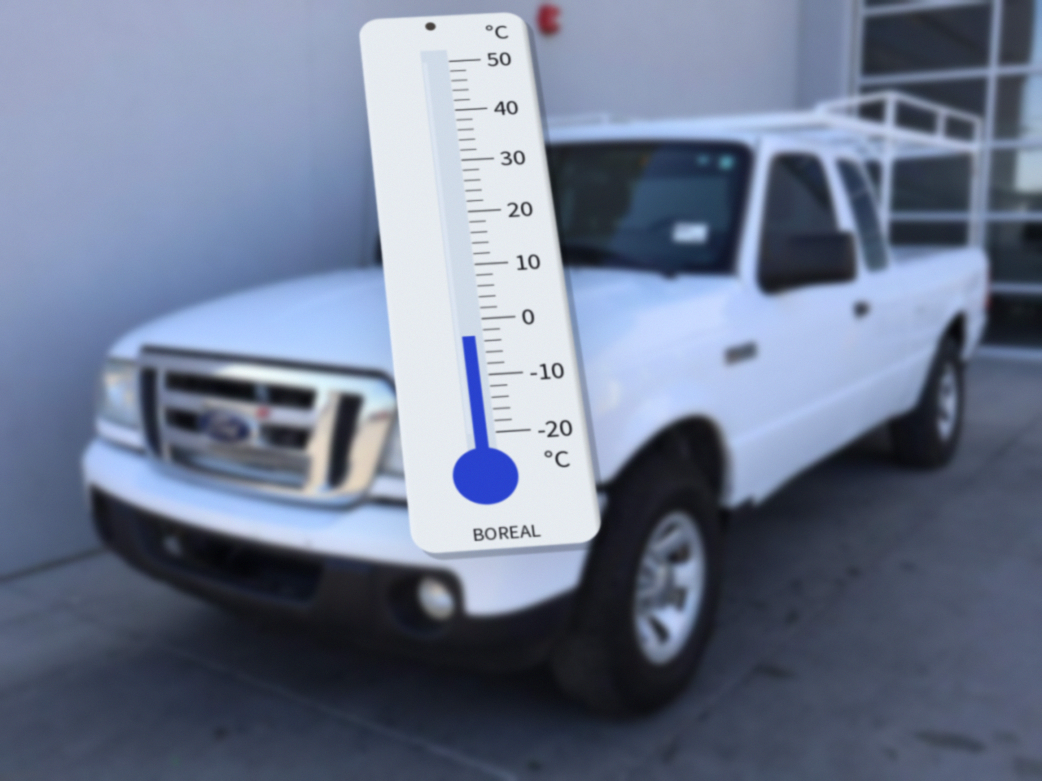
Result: -3 °C
